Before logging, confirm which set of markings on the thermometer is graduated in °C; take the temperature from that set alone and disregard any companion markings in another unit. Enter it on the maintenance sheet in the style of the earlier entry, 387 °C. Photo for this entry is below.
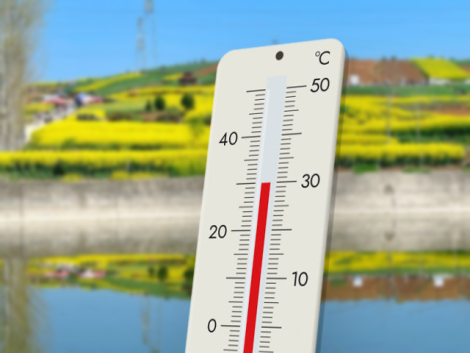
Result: 30 °C
